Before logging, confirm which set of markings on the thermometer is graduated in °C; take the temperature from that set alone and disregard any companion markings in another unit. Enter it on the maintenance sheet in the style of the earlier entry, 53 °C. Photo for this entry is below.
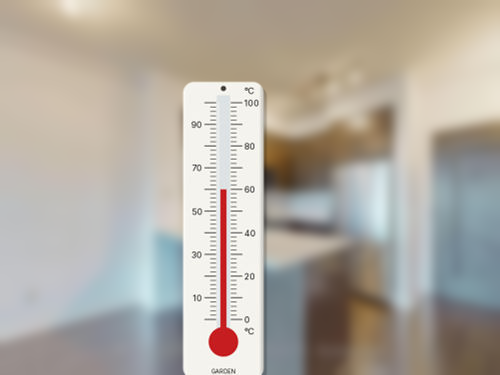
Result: 60 °C
